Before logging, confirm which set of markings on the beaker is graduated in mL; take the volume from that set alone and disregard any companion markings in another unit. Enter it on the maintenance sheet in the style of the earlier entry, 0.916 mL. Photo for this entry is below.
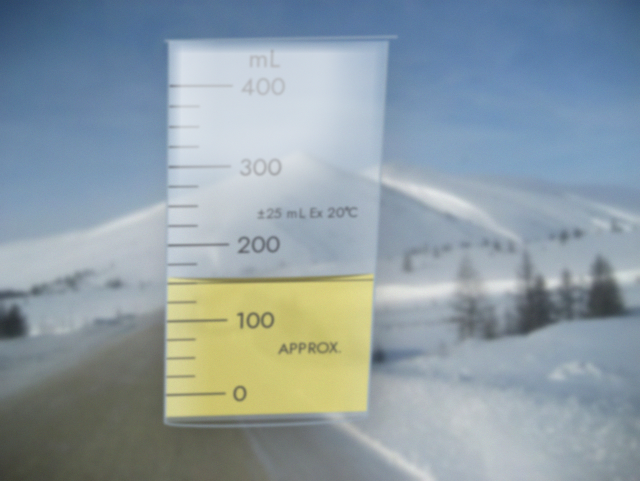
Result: 150 mL
